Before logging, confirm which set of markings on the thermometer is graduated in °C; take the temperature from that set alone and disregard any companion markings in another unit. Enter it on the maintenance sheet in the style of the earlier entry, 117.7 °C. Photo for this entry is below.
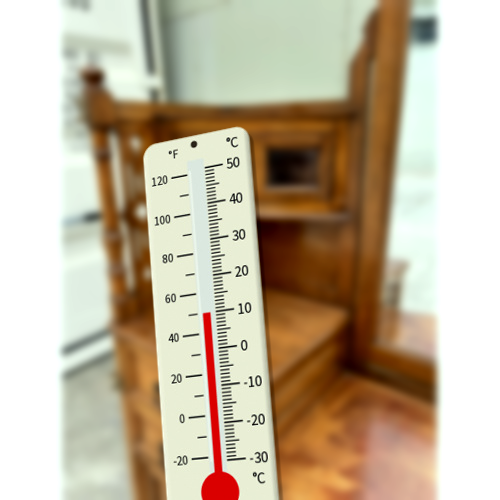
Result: 10 °C
